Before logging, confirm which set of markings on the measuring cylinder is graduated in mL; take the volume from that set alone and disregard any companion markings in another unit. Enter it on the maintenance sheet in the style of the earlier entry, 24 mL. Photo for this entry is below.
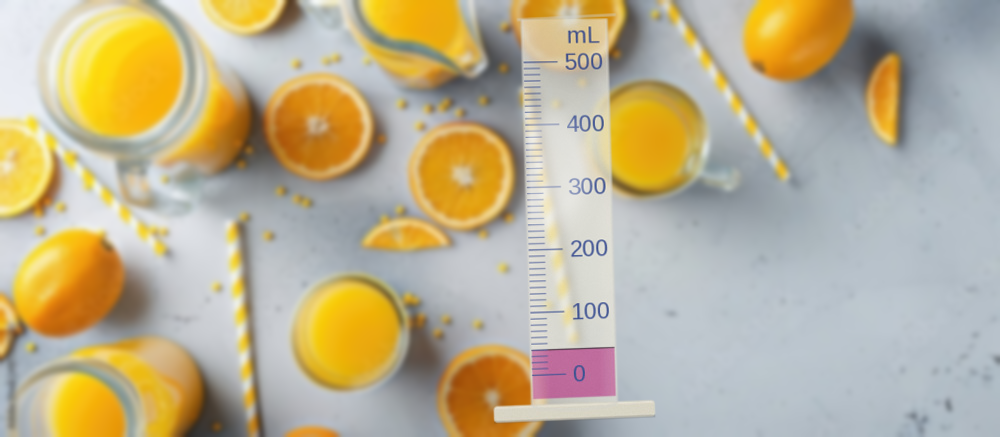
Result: 40 mL
